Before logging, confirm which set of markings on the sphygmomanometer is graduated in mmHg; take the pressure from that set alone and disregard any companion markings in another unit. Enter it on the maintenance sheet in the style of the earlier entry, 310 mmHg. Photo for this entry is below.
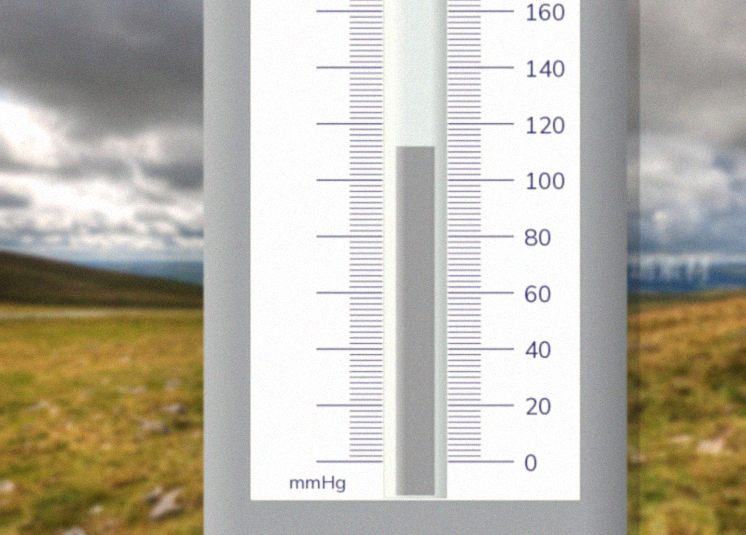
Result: 112 mmHg
